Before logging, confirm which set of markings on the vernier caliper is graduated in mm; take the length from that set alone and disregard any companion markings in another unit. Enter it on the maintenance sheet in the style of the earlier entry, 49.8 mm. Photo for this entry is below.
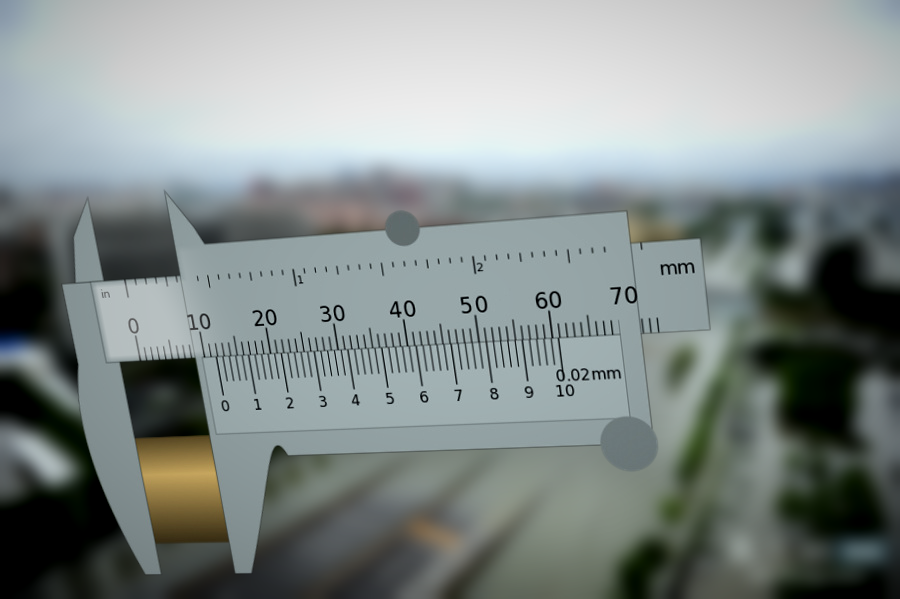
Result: 11.8 mm
